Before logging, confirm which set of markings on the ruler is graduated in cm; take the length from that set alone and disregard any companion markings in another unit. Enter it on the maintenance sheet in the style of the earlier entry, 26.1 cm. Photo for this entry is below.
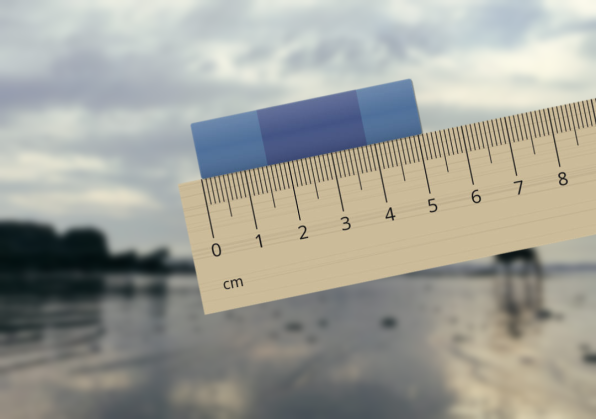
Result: 5.1 cm
